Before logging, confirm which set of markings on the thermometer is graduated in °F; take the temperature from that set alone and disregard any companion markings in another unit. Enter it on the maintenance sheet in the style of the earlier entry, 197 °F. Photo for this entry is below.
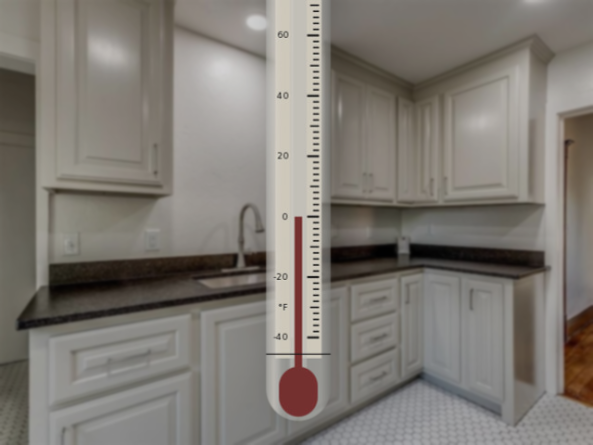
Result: 0 °F
